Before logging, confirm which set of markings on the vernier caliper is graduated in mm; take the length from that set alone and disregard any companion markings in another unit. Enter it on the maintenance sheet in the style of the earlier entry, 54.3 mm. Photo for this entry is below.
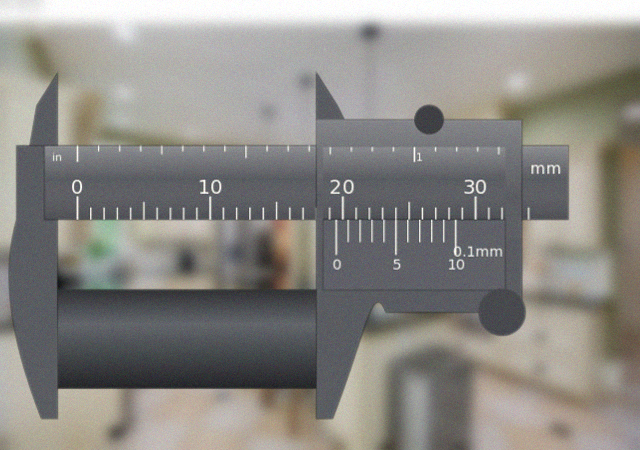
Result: 19.5 mm
